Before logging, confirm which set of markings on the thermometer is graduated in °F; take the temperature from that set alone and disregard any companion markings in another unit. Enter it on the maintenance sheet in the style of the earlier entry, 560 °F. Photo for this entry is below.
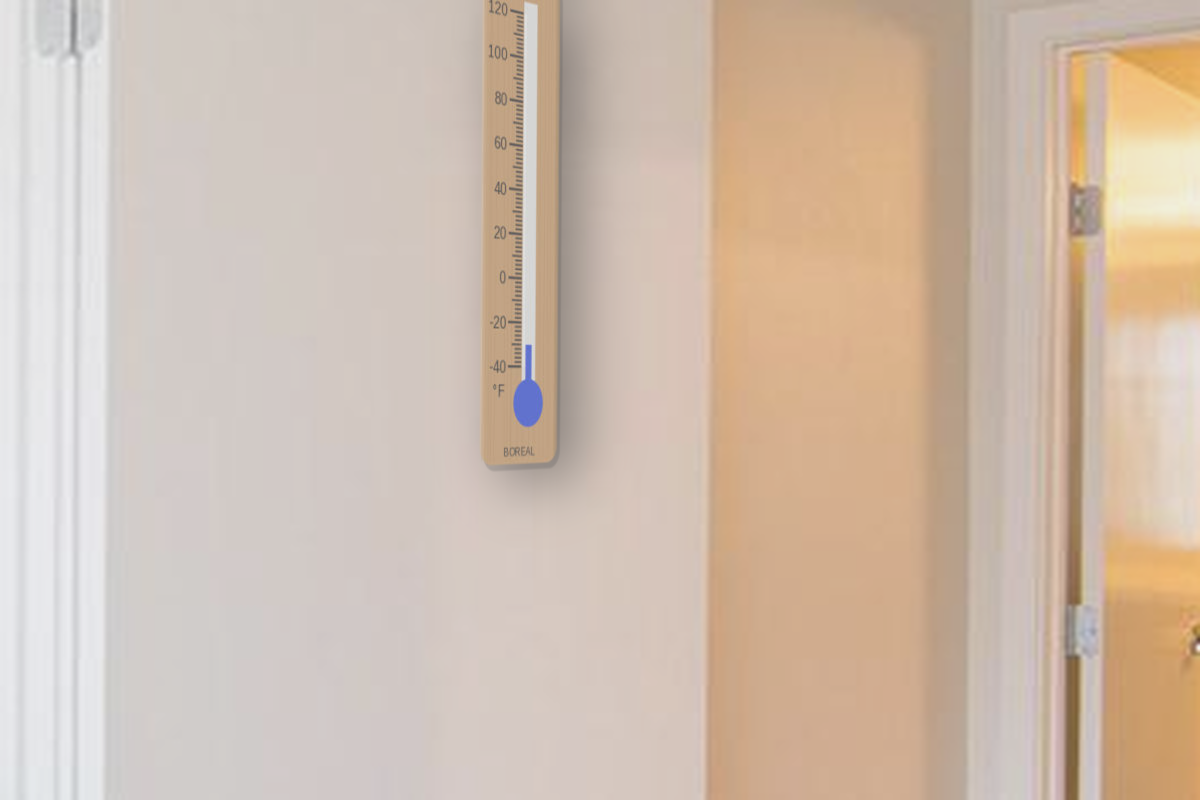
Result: -30 °F
